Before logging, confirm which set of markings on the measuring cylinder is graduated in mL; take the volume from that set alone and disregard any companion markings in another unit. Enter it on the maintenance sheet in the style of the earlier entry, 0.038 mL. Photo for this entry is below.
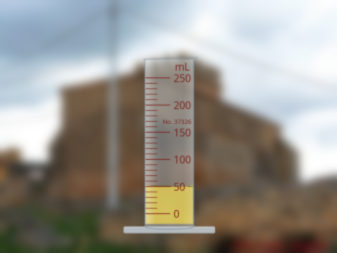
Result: 50 mL
